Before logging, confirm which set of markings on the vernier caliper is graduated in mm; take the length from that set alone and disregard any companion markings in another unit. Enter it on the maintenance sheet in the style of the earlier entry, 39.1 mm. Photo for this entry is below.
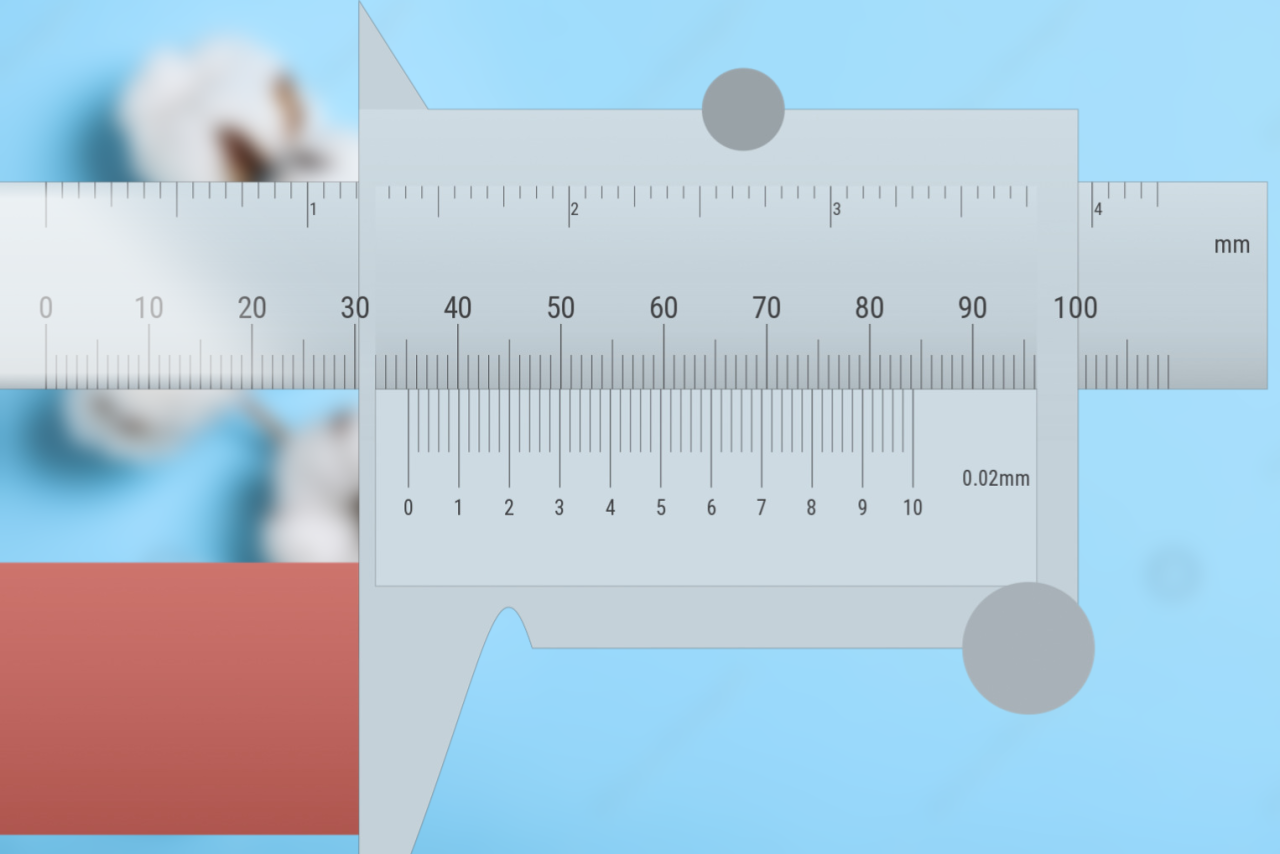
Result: 35.2 mm
